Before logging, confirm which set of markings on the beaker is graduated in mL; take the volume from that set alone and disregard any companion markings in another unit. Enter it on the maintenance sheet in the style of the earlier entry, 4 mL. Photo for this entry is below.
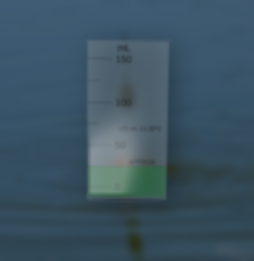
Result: 25 mL
